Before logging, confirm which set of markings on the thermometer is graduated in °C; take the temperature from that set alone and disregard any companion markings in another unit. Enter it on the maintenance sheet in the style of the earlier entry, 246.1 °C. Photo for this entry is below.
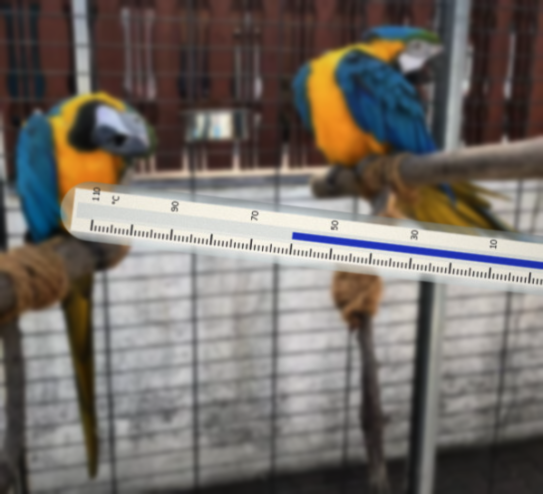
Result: 60 °C
